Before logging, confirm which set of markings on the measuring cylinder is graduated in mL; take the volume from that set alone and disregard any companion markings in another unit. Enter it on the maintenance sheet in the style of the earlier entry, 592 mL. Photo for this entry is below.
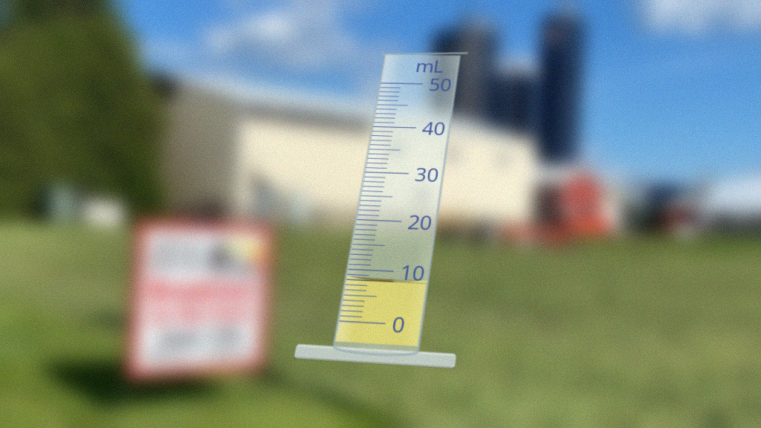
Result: 8 mL
